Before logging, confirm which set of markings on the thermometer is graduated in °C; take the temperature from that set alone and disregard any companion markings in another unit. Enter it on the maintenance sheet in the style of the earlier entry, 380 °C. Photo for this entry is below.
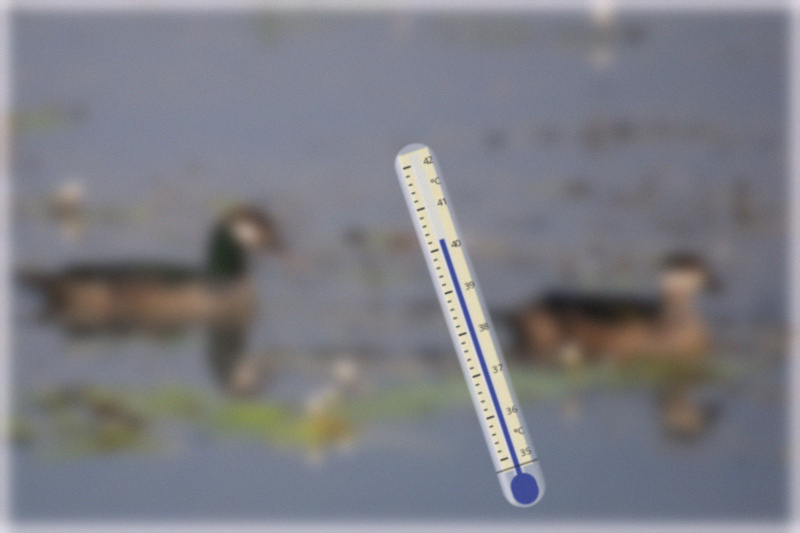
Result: 40.2 °C
